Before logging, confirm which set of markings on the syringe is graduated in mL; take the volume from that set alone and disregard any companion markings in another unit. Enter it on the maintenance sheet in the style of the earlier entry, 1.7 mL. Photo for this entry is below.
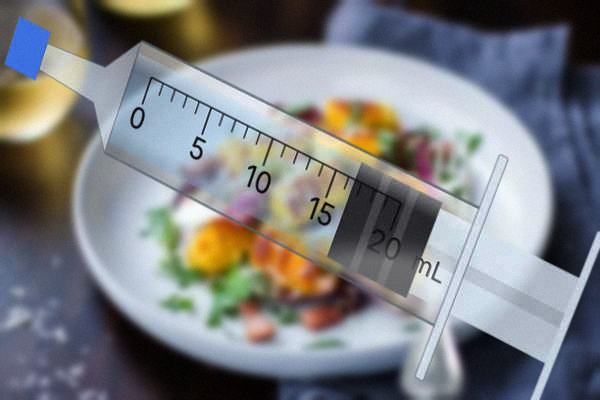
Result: 16.5 mL
